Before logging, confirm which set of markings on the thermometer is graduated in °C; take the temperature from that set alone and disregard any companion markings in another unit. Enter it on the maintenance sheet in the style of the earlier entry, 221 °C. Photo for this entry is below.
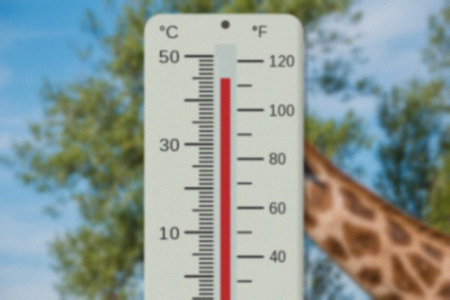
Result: 45 °C
